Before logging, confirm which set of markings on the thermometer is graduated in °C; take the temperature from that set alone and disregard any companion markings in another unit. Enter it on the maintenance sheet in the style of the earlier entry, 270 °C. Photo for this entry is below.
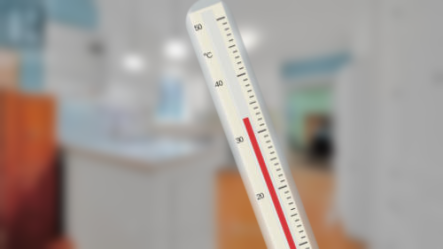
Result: 33 °C
